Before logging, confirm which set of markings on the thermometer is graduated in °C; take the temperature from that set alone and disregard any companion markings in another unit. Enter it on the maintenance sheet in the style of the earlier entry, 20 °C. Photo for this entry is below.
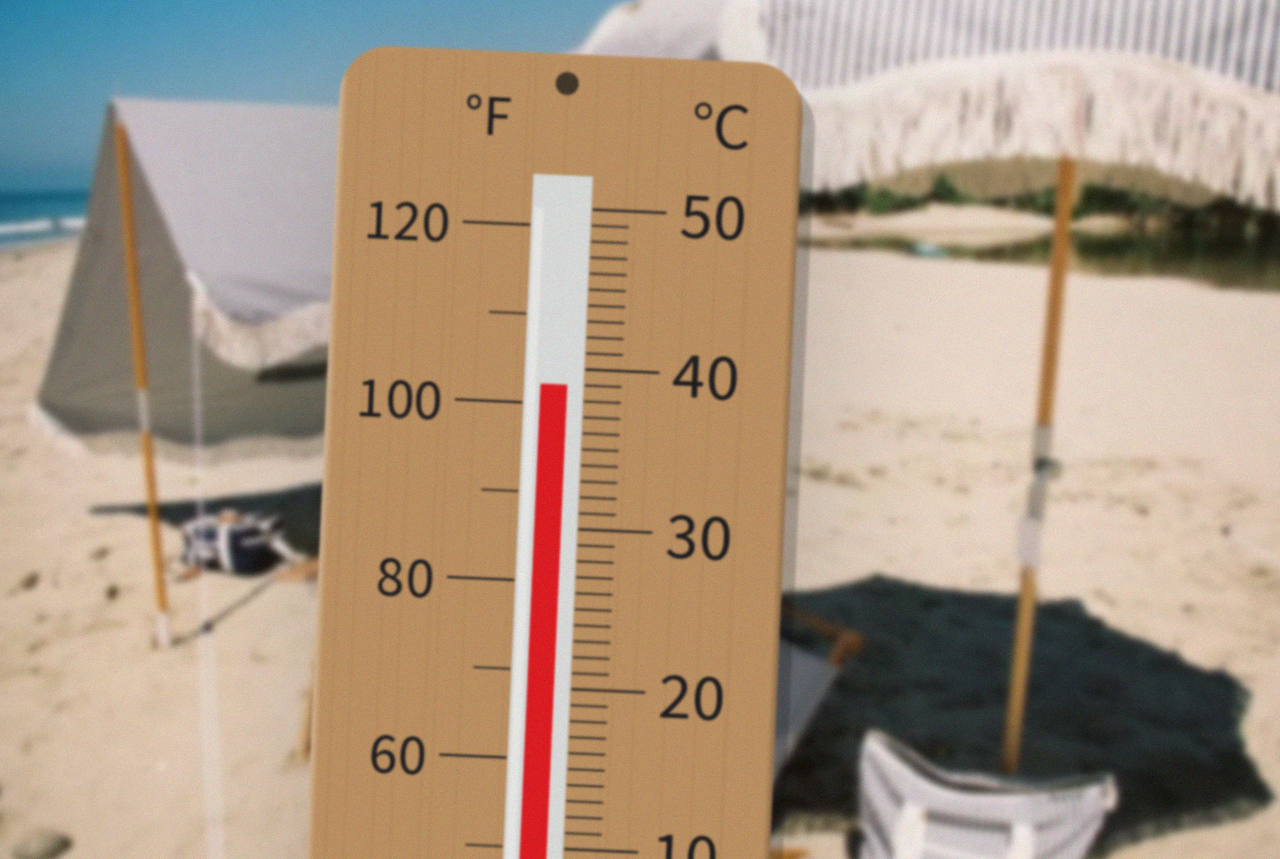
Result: 39 °C
